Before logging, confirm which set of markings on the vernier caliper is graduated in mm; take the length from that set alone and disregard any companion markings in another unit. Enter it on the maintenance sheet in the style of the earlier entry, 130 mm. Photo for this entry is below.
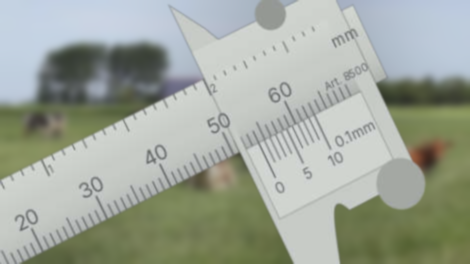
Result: 54.0 mm
